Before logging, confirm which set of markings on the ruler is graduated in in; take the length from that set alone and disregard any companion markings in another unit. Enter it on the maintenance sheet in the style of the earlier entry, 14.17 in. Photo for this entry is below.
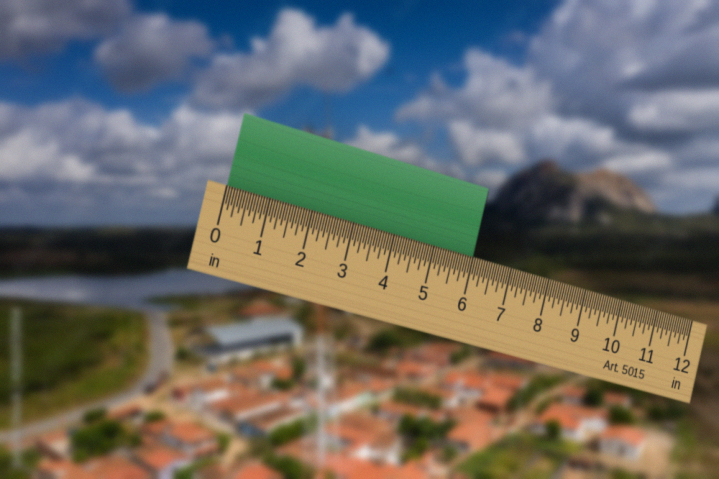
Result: 6 in
